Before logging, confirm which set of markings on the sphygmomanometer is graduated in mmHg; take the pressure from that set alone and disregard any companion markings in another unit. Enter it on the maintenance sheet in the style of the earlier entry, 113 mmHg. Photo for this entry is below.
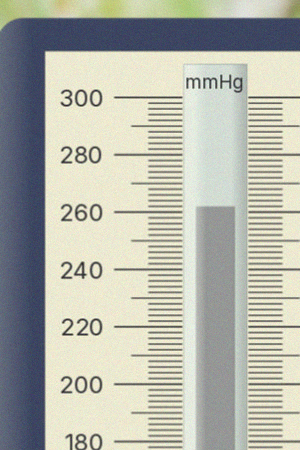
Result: 262 mmHg
